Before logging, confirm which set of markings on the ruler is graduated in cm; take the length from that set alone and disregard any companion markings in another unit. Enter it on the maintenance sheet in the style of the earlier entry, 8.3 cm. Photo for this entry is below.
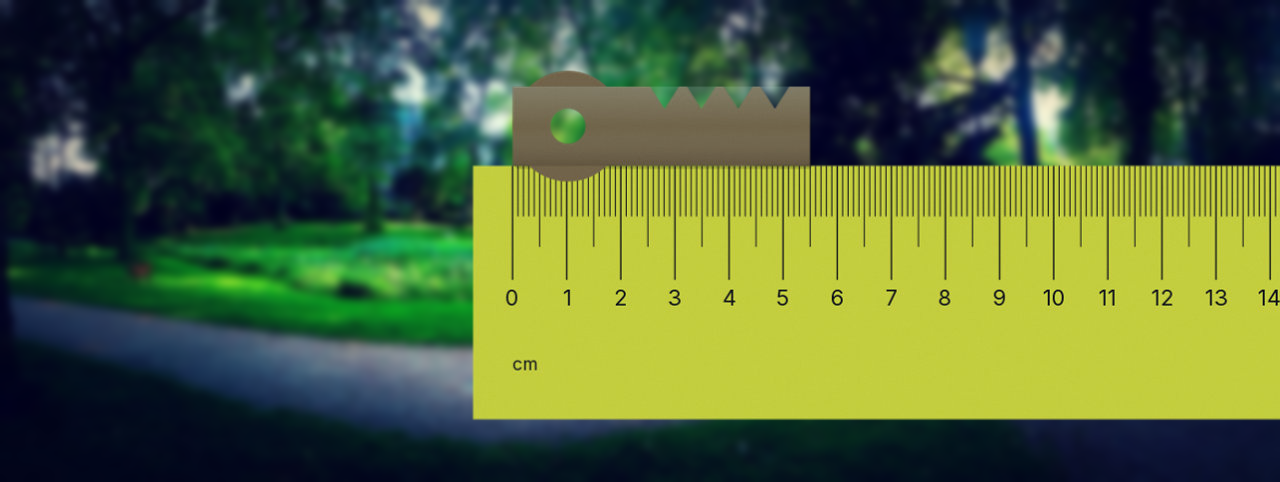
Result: 5.5 cm
